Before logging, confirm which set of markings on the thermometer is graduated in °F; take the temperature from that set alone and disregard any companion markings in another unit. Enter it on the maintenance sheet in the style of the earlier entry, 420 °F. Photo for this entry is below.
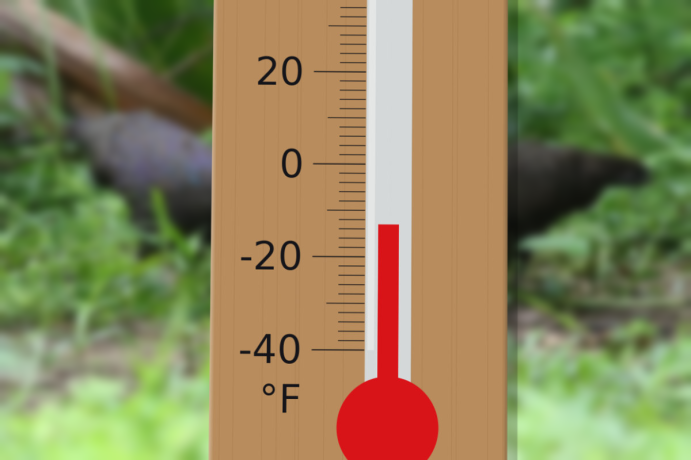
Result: -13 °F
